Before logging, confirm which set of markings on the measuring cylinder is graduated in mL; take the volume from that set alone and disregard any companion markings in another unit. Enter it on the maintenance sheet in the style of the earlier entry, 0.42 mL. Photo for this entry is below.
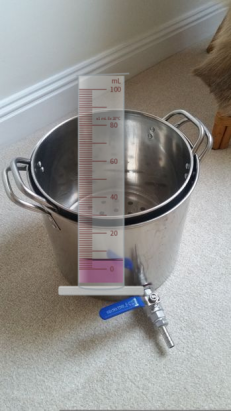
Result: 5 mL
